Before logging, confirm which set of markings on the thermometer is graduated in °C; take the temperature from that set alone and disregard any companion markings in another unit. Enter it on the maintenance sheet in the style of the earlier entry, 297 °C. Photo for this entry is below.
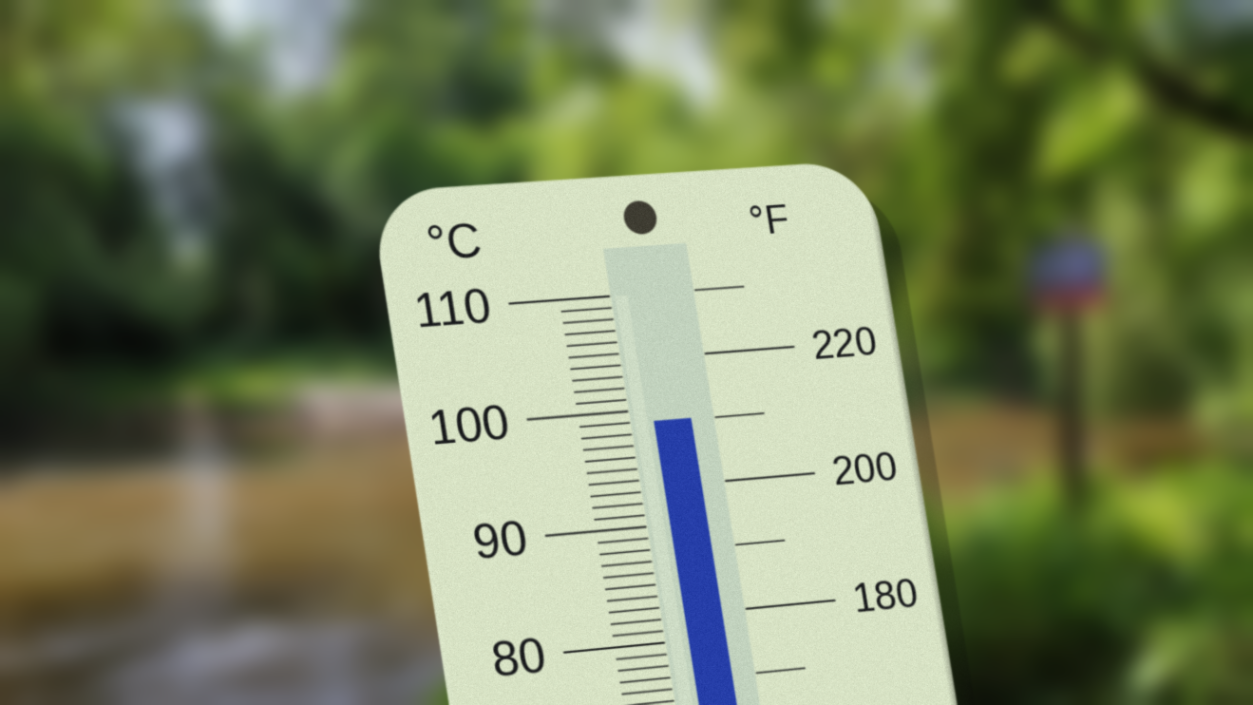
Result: 99 °C
